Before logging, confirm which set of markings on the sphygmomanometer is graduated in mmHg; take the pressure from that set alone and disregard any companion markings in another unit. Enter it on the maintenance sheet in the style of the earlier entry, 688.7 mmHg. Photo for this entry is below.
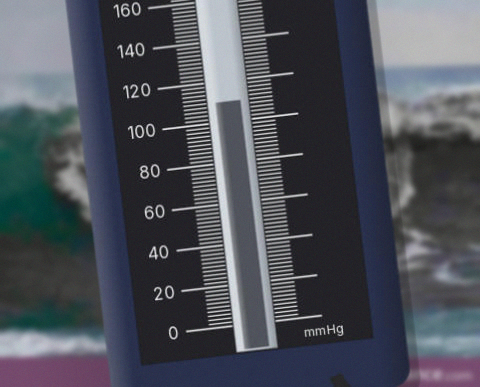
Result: 110 mmHg
